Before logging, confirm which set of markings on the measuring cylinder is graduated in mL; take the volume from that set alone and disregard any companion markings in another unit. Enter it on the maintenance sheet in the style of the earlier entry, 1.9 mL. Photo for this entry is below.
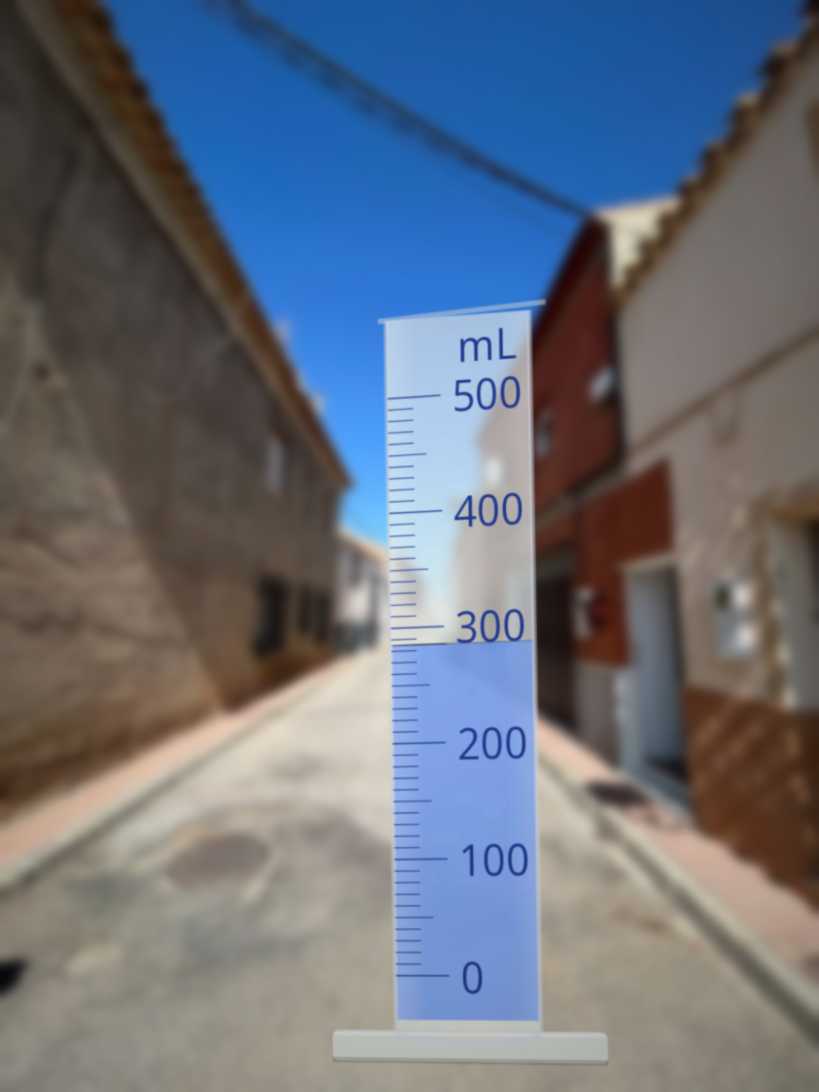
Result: 285 mL
